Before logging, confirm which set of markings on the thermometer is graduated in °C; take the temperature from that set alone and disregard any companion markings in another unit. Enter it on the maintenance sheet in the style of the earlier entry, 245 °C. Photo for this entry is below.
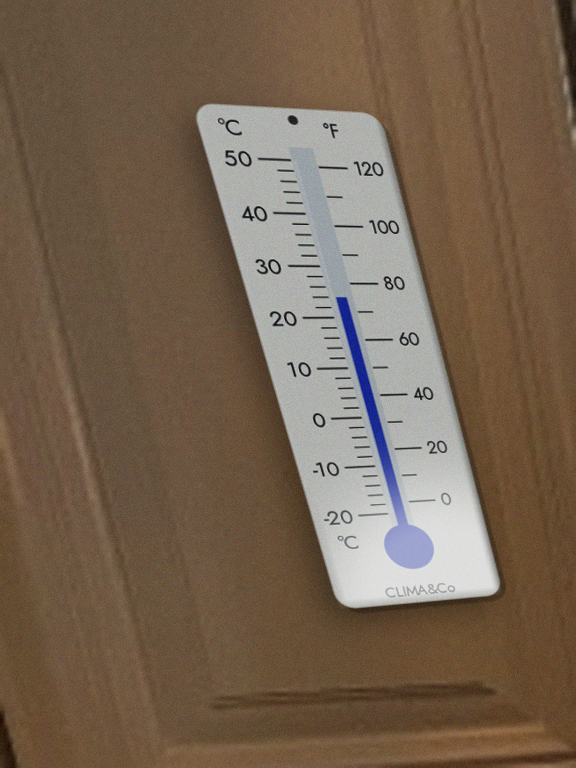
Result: 24 °C
